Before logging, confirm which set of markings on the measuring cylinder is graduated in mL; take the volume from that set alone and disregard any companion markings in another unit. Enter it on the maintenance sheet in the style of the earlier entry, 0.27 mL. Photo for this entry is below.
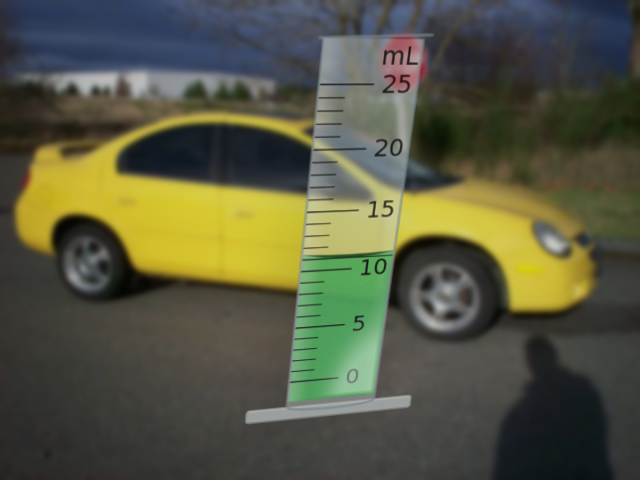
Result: 11 mL
